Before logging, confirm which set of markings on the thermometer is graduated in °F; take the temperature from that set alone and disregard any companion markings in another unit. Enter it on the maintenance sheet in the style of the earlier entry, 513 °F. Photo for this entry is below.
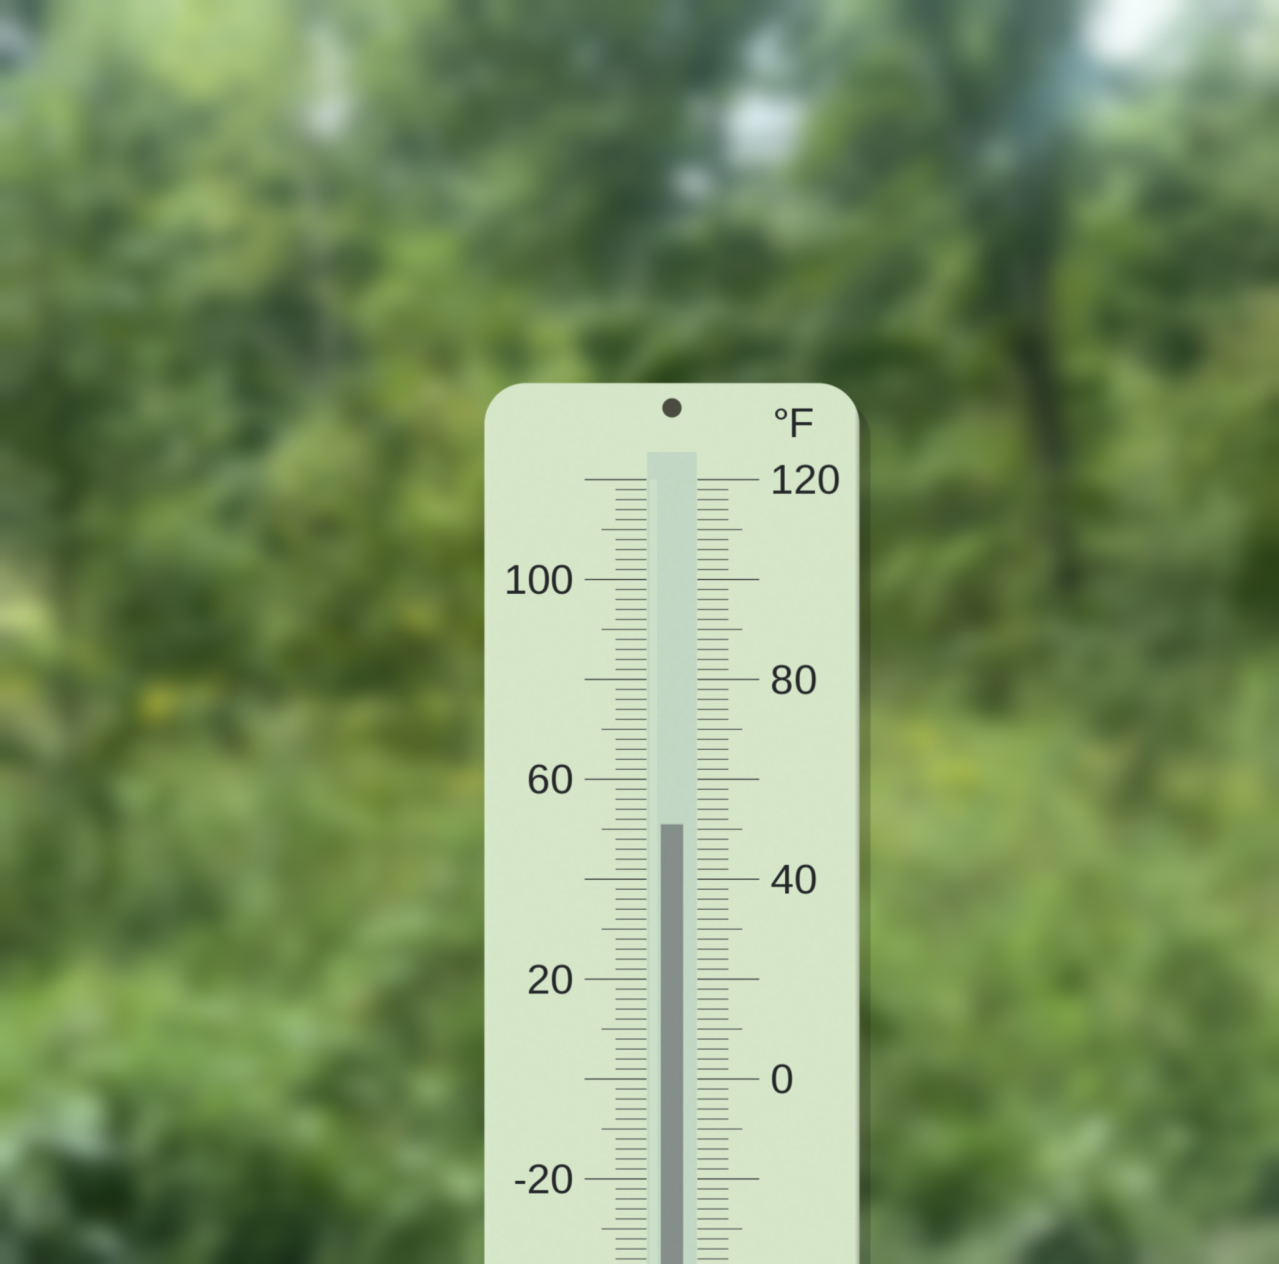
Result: 51 °F
